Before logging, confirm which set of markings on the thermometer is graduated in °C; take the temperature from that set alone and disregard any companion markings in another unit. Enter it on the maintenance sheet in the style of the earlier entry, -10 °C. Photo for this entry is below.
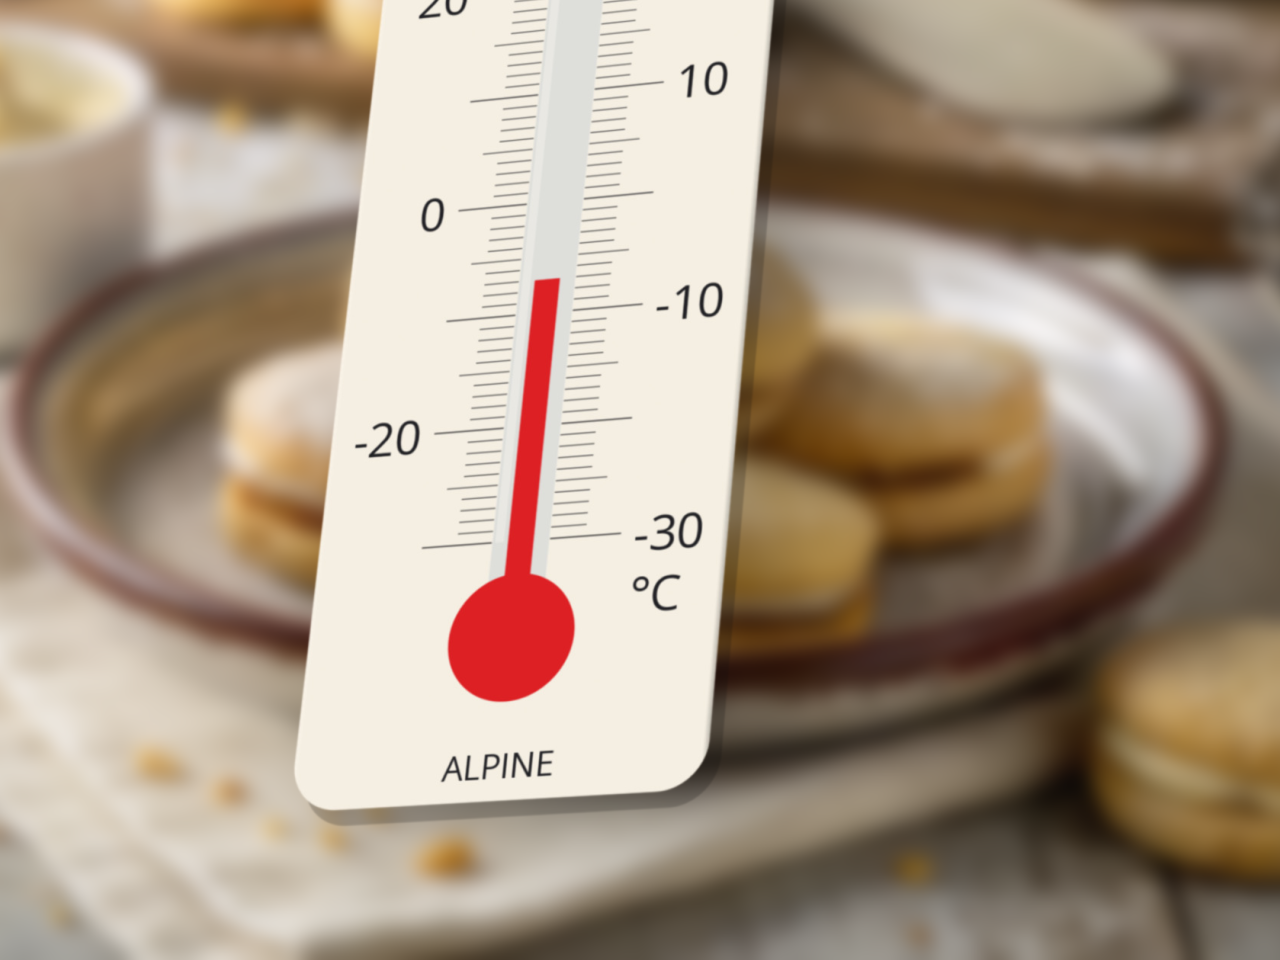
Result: -7 °C
